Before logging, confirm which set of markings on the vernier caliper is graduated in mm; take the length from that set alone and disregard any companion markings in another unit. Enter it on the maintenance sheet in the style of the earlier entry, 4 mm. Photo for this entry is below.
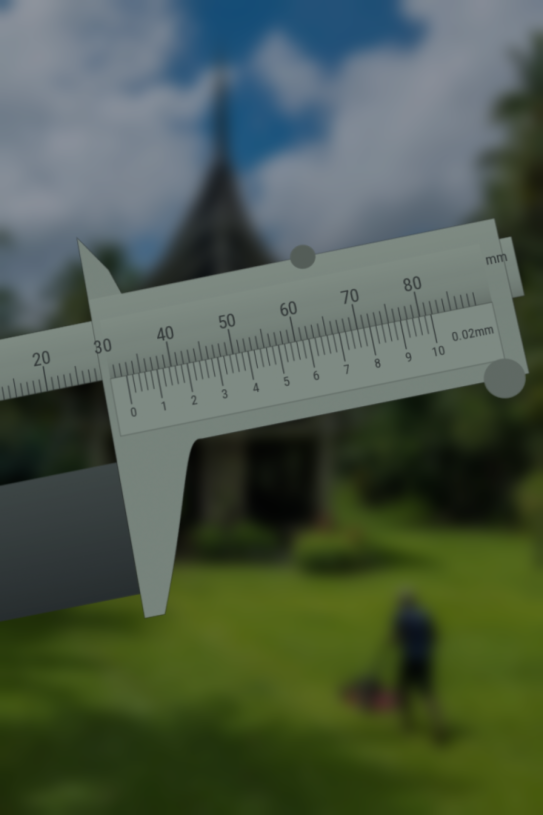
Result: 32.8 mm
